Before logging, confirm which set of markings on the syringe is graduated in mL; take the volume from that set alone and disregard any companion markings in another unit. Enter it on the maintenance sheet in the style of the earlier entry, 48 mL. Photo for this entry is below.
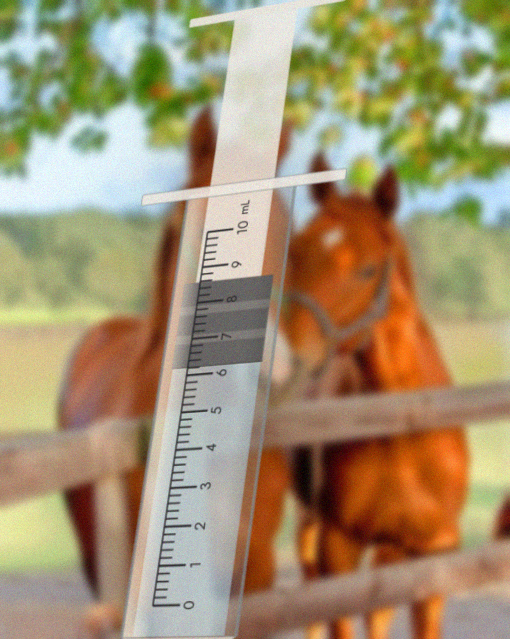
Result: 6.2 mL
